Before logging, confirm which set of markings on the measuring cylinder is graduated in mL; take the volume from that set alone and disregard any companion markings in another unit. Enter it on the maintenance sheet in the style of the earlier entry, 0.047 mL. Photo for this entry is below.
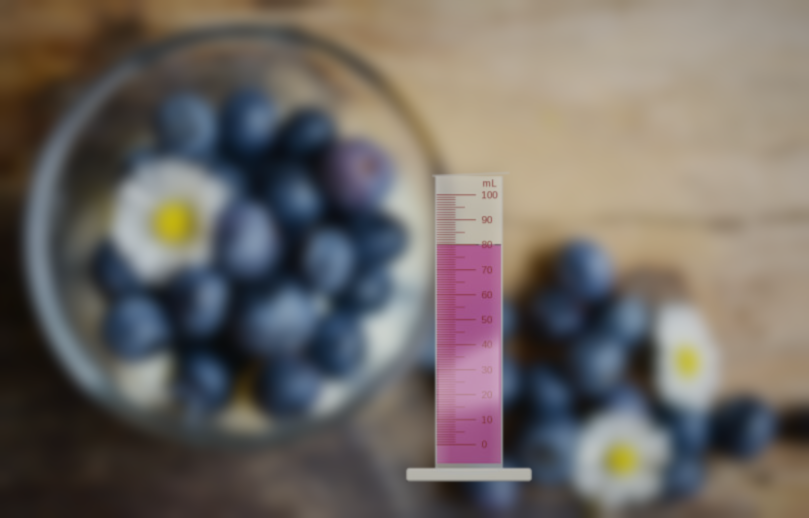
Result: 80 mL
